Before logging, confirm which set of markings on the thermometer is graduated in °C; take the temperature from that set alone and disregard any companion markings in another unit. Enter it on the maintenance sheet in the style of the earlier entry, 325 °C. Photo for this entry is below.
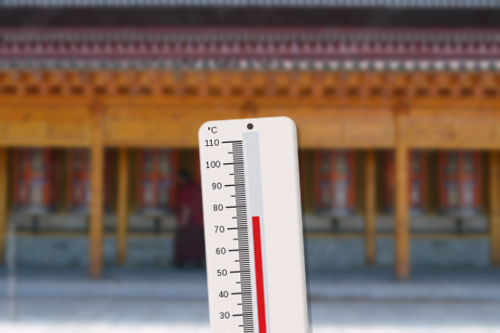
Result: 75 °C
